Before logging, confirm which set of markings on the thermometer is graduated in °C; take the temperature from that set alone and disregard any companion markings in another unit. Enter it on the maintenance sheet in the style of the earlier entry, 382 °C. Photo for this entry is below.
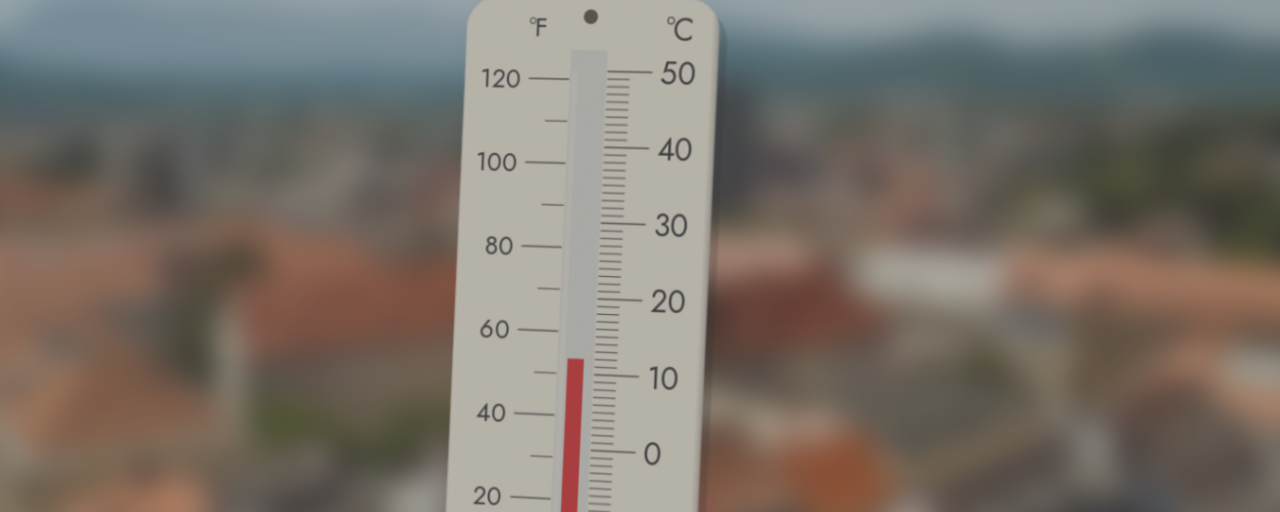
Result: 12 °C
